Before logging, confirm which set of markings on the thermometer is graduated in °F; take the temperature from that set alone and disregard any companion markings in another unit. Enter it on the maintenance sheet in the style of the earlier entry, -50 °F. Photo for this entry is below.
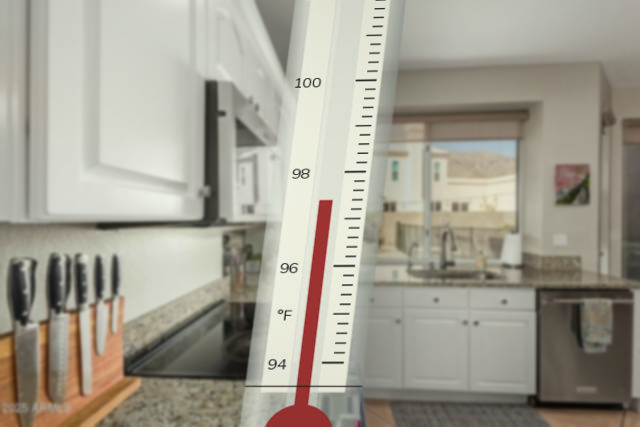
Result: 97.4 °F
